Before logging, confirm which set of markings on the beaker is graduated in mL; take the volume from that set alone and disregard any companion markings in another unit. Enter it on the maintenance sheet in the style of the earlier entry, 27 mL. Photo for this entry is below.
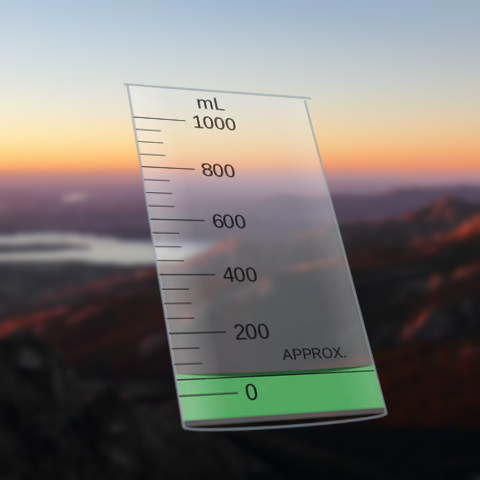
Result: 50 mL
